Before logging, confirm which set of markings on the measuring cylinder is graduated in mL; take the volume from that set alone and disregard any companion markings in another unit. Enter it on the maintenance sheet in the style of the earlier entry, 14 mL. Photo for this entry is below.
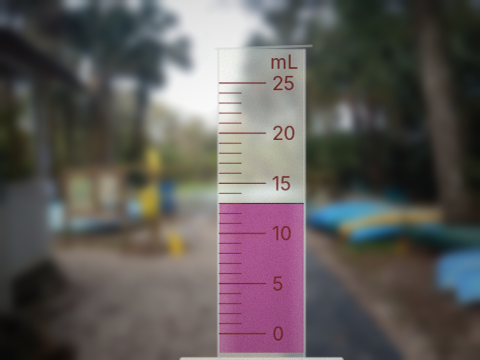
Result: 13 mL
